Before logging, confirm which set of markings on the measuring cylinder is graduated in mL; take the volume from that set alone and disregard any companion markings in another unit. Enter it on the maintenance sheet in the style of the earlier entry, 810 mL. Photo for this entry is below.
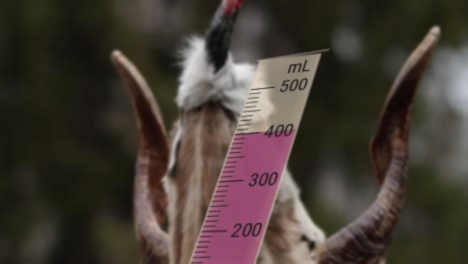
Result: 400 mL
